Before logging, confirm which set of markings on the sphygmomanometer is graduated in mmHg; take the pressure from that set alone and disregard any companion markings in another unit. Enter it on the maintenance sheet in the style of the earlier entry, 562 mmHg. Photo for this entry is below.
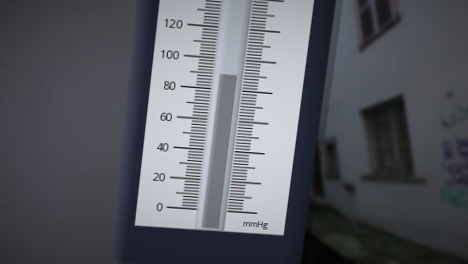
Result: 90 mmHg
